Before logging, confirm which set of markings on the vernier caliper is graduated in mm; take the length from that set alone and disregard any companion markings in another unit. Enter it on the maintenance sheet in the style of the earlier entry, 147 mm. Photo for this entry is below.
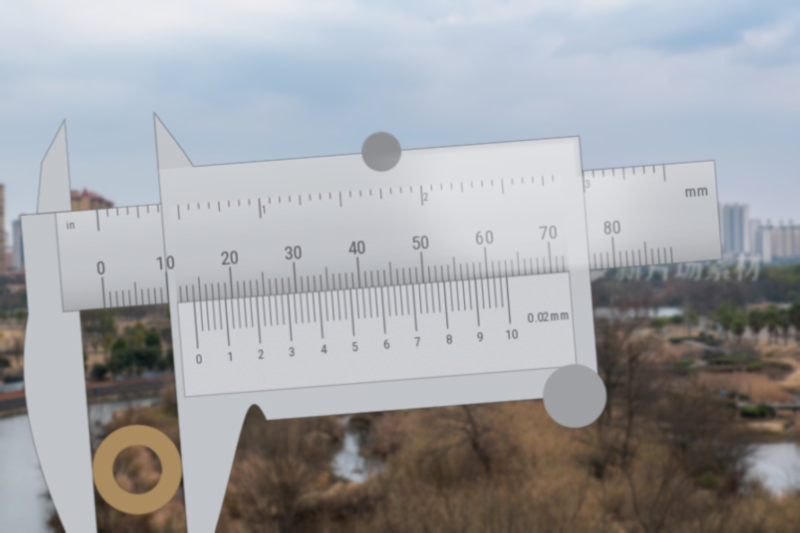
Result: 14.0 mm
